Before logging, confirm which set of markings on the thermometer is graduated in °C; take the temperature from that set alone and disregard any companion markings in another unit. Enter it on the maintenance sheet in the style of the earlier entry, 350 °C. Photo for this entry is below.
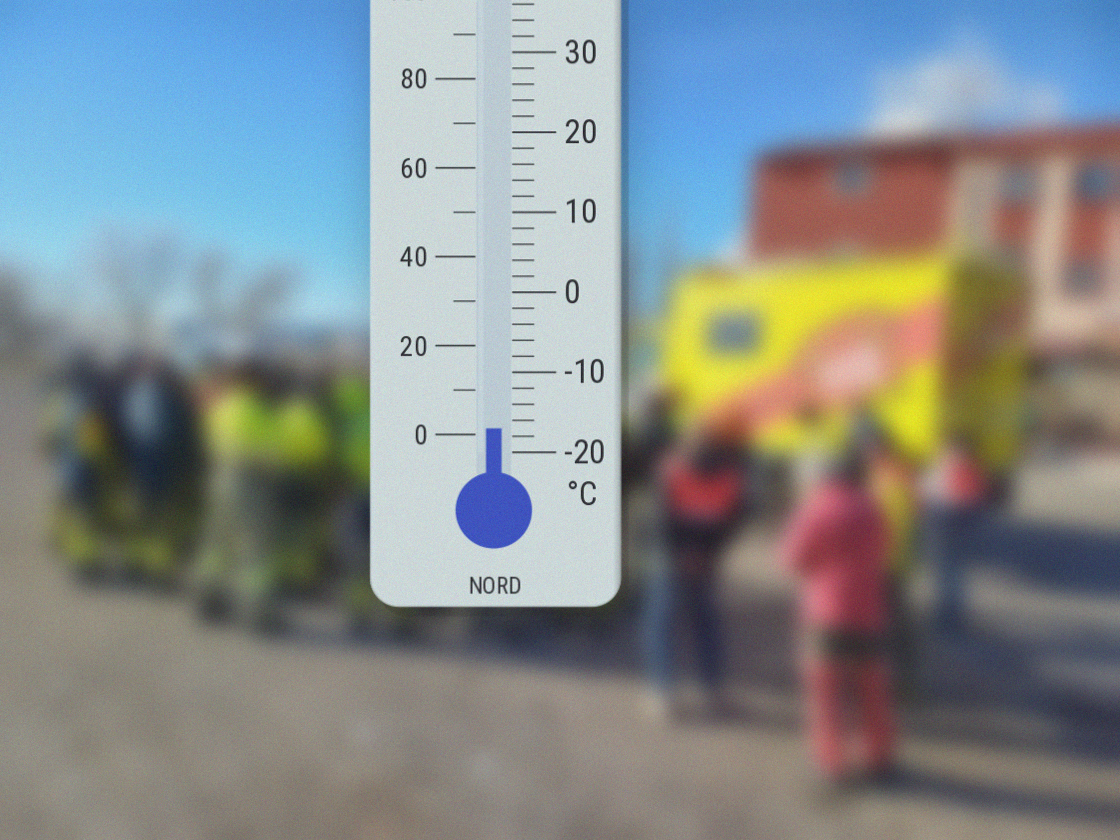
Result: -17 °C
